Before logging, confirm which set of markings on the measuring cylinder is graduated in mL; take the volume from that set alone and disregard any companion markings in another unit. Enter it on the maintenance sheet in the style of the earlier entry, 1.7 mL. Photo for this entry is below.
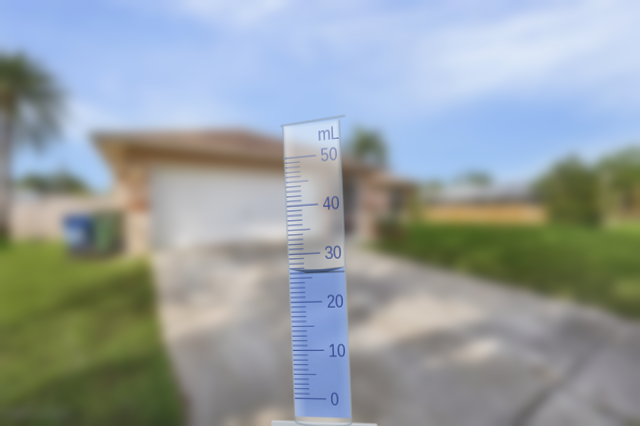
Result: 26 mL
